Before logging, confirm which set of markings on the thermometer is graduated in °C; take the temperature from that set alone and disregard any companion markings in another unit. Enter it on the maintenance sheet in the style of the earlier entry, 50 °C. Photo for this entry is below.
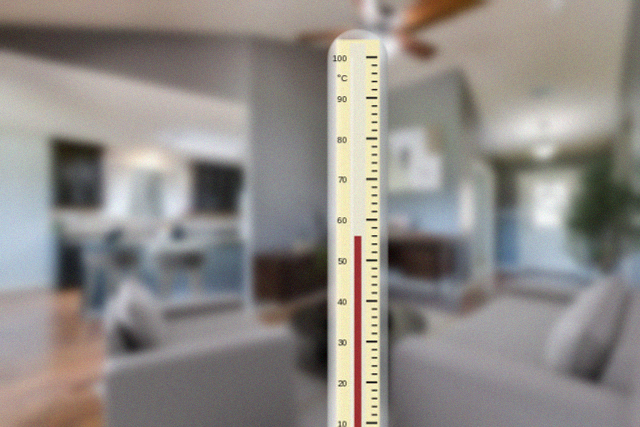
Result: 56 °C
